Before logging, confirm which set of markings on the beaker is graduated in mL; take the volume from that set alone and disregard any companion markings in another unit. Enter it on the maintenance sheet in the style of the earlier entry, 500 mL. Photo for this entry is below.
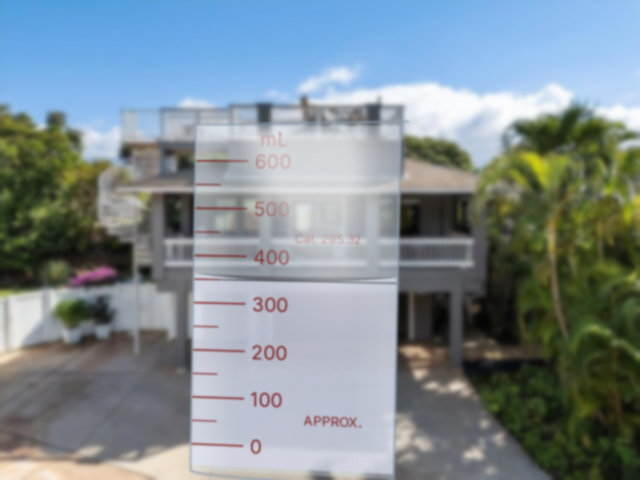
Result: 350 mL
